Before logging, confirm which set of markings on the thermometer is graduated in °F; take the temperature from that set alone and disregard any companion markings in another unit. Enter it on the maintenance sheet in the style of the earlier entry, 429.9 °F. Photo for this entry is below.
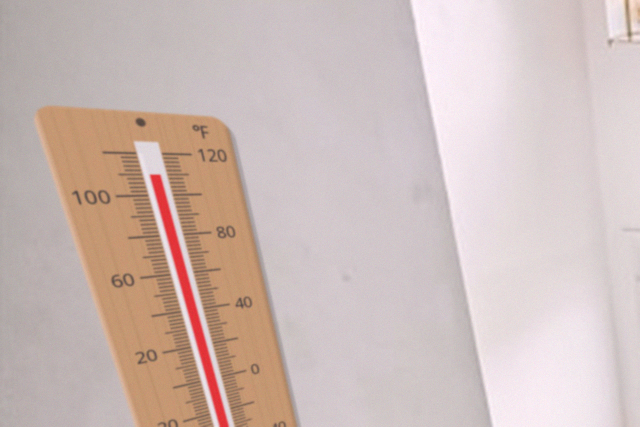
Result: 110 °F
